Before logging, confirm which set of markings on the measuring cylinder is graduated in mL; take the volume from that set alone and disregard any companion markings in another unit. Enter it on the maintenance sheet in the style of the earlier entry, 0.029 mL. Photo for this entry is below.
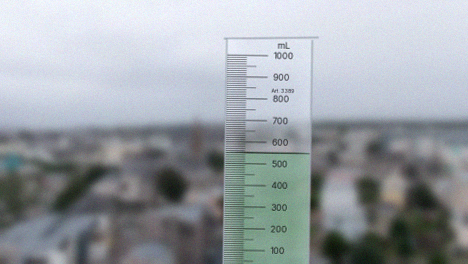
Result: 550 mL
